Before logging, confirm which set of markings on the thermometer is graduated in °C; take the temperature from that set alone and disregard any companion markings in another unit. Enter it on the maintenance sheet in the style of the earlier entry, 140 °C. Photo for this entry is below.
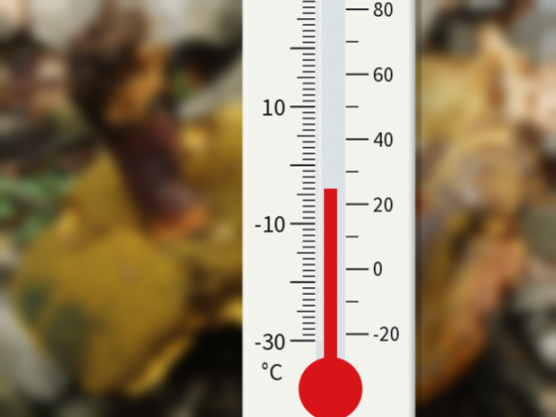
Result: -4 °C
